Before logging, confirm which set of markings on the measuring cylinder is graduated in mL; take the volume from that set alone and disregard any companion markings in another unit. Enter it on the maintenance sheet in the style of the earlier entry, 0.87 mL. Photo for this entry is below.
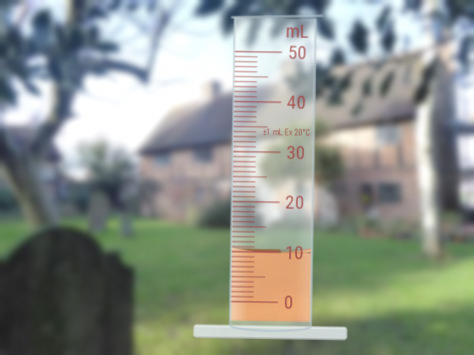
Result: 10 mL
